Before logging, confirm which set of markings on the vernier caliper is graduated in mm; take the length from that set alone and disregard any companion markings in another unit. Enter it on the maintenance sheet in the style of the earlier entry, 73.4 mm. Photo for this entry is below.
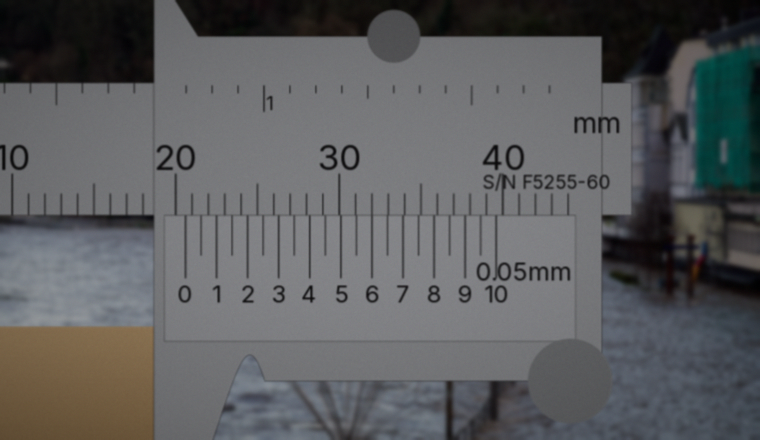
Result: 20.6 mm
